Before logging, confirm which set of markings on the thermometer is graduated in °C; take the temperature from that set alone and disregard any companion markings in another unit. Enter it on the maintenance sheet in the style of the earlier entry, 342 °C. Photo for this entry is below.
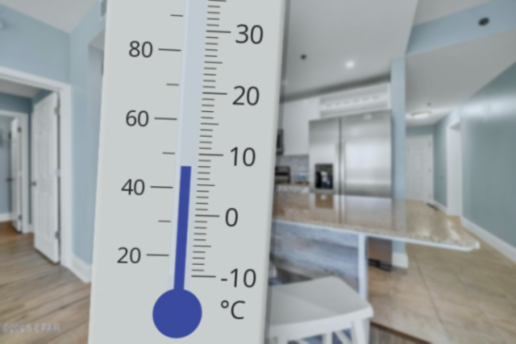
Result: 8 °C
